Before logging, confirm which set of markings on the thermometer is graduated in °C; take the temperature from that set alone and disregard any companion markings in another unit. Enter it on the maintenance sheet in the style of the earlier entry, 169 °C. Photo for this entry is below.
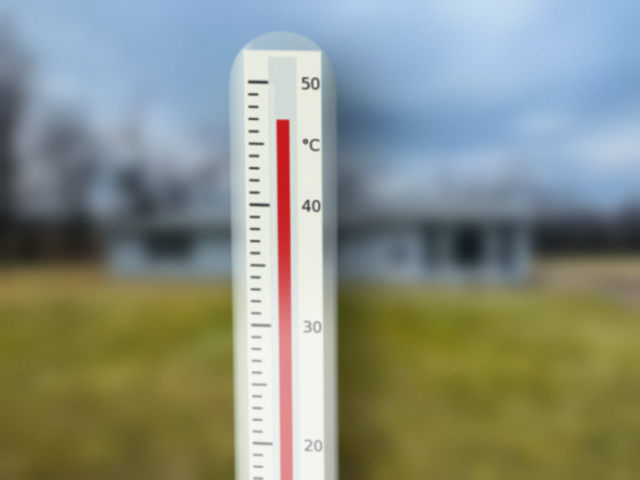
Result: 47 °C
